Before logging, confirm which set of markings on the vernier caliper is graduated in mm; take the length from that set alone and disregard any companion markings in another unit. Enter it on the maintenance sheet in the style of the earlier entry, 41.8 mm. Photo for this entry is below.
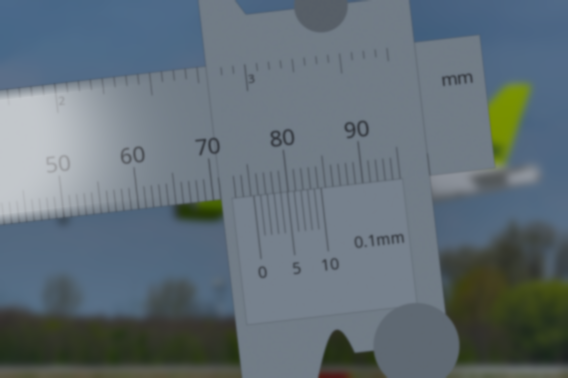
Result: 75.4 mm
